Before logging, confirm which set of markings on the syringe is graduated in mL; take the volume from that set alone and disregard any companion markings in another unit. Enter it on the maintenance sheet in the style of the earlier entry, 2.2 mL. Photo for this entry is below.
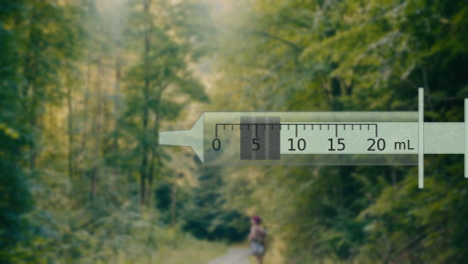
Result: 3 mL
